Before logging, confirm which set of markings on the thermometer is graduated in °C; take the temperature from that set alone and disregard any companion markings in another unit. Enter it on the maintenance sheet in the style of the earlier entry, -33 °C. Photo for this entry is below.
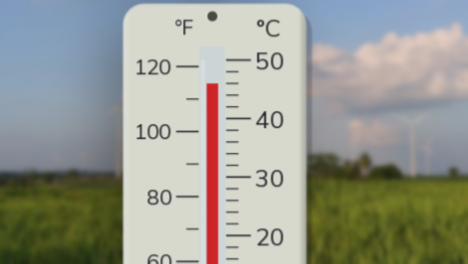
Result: 46 °C
